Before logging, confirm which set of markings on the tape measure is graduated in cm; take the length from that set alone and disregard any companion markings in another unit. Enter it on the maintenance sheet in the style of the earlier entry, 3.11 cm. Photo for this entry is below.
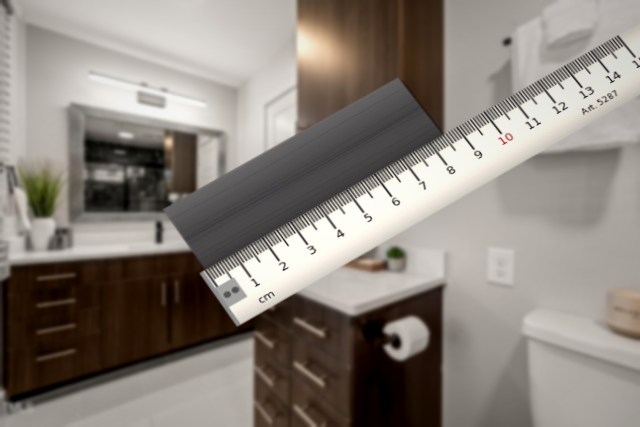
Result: 8.5 cm
